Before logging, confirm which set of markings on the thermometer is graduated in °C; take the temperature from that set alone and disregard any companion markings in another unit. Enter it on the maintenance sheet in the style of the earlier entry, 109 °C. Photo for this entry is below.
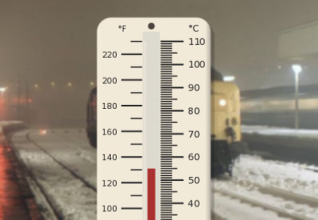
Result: 55 °C
